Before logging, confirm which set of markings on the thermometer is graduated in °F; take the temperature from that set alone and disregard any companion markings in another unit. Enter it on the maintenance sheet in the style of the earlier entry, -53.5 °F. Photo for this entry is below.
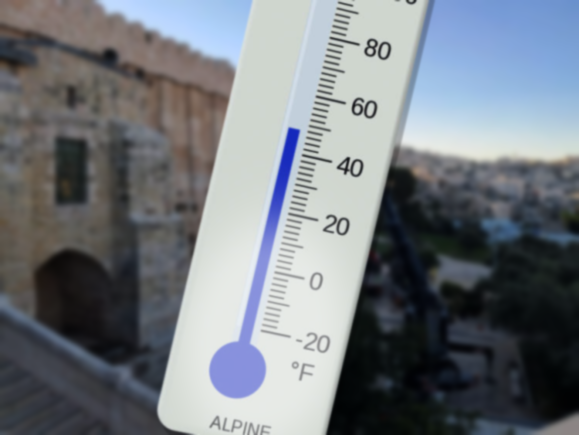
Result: 48 °F
